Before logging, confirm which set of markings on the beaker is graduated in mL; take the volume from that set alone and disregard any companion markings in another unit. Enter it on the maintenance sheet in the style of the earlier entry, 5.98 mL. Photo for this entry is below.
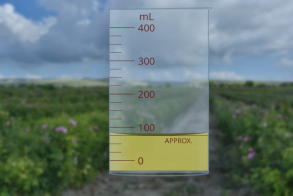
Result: 75 mL
